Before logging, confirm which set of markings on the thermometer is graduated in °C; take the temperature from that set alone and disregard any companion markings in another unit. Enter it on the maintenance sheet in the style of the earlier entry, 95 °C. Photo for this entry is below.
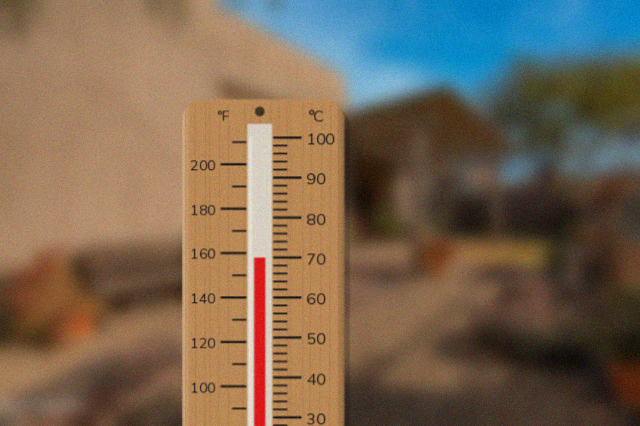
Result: 70 °C
